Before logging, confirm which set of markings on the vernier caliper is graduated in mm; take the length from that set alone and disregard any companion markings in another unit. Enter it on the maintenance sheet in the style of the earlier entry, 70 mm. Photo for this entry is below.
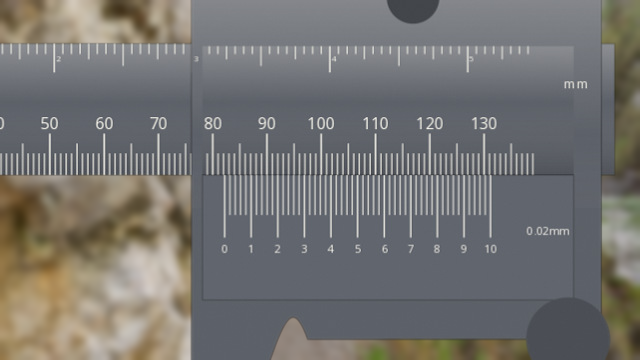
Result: 82.2 mm
